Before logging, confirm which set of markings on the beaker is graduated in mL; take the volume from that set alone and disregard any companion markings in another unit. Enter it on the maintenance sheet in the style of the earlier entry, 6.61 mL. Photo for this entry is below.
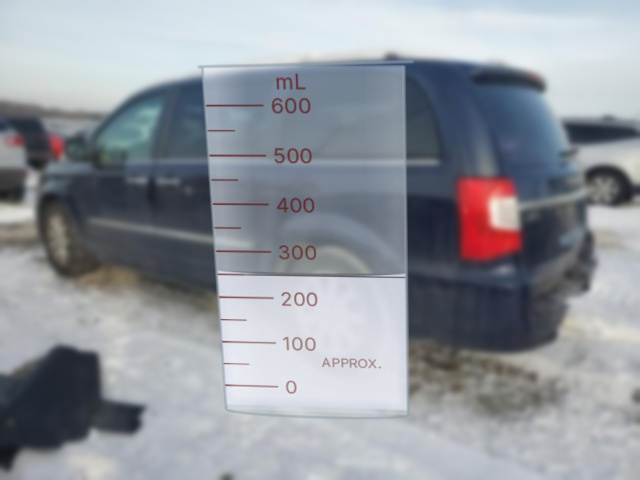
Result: 250 mL
